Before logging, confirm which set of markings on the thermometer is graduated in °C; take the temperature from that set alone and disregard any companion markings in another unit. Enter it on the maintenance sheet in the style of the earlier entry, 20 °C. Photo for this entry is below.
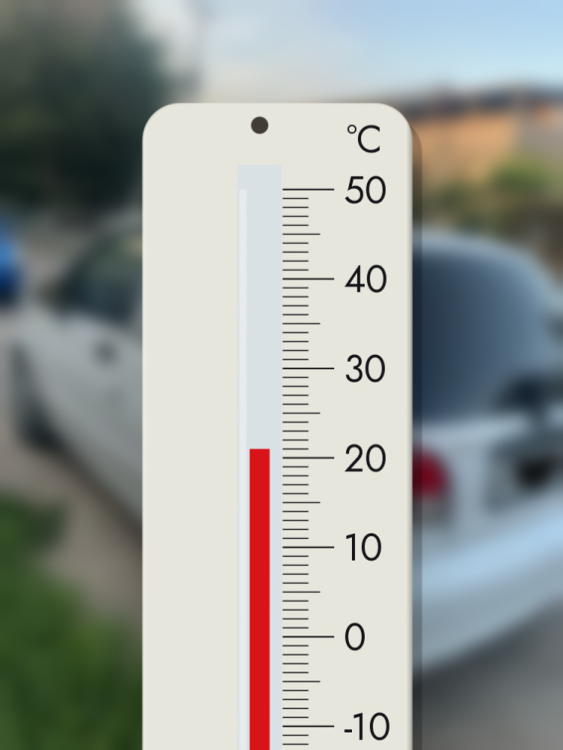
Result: 21 °C
